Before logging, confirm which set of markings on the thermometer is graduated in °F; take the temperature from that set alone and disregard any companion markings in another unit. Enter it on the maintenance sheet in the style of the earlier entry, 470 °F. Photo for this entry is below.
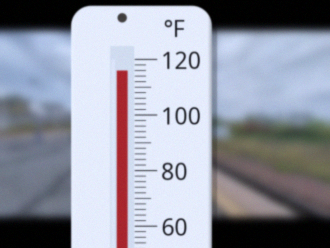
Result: 116 °F
